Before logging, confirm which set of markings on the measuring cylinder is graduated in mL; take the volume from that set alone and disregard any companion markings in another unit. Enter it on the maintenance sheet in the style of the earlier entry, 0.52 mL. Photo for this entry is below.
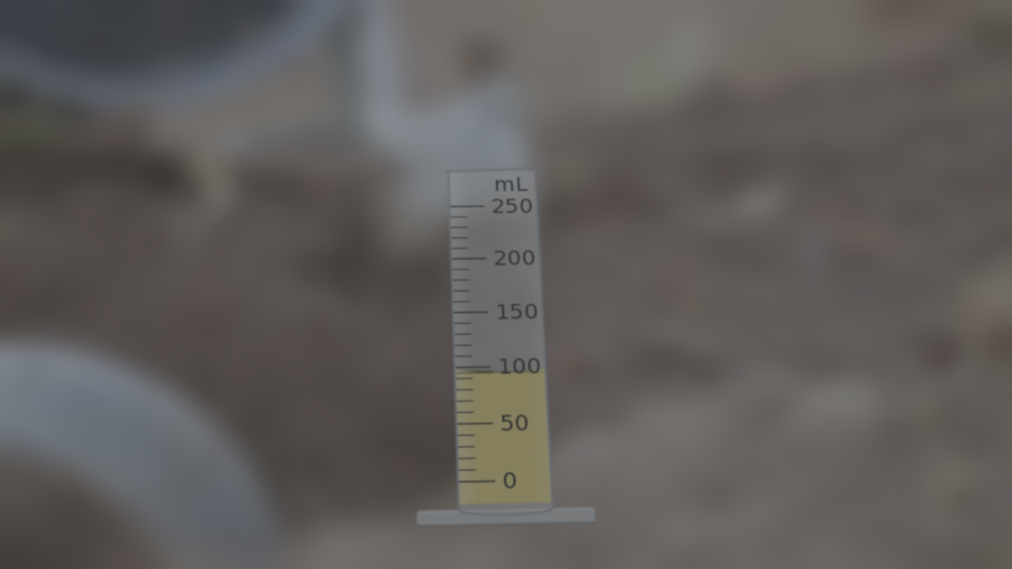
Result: 95 mL
